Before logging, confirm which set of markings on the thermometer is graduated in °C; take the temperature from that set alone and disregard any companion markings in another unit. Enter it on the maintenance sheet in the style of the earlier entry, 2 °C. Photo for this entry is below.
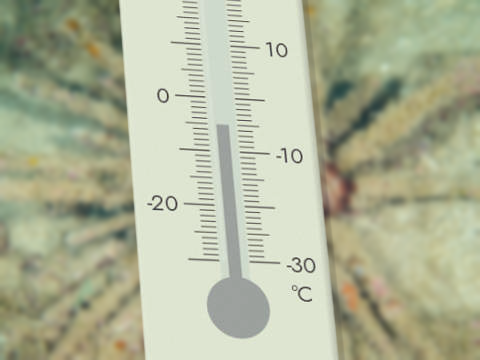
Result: -5 °C
